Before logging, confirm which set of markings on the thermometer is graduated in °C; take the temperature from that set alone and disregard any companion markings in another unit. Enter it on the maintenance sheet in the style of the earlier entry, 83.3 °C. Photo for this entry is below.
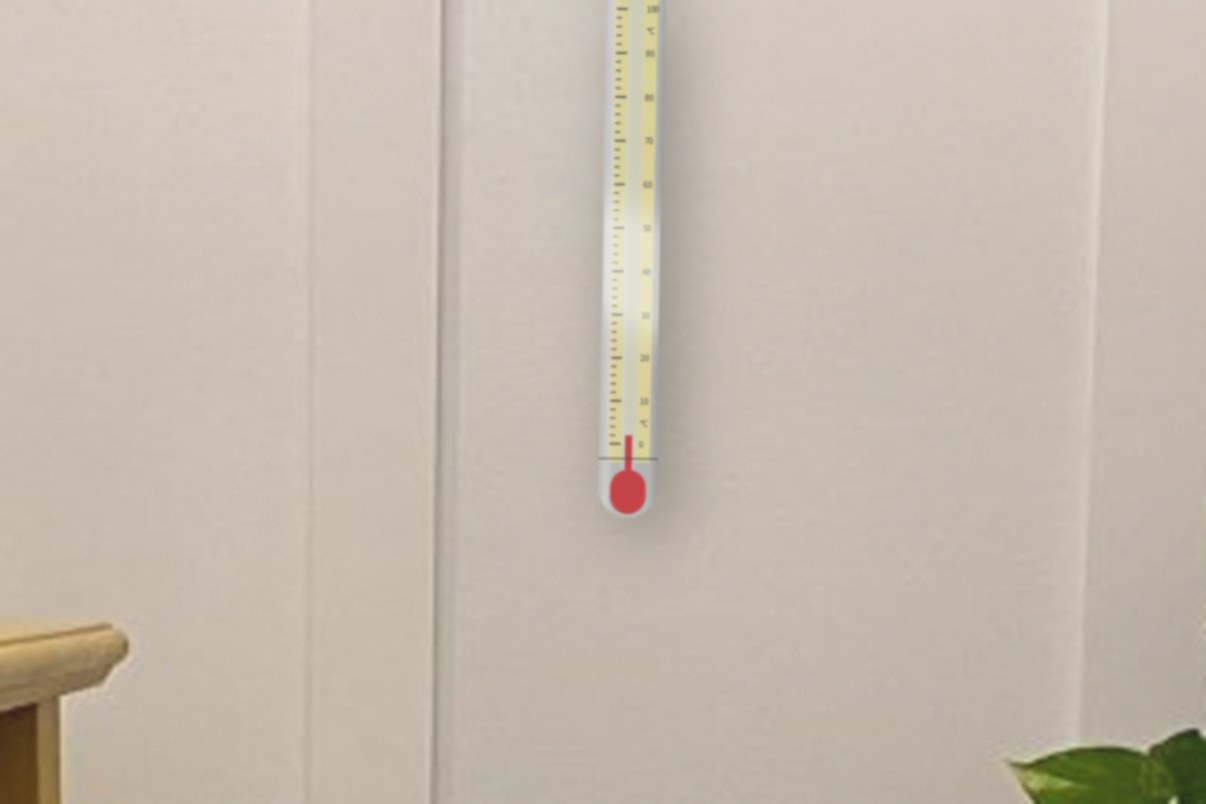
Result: 2 °C
